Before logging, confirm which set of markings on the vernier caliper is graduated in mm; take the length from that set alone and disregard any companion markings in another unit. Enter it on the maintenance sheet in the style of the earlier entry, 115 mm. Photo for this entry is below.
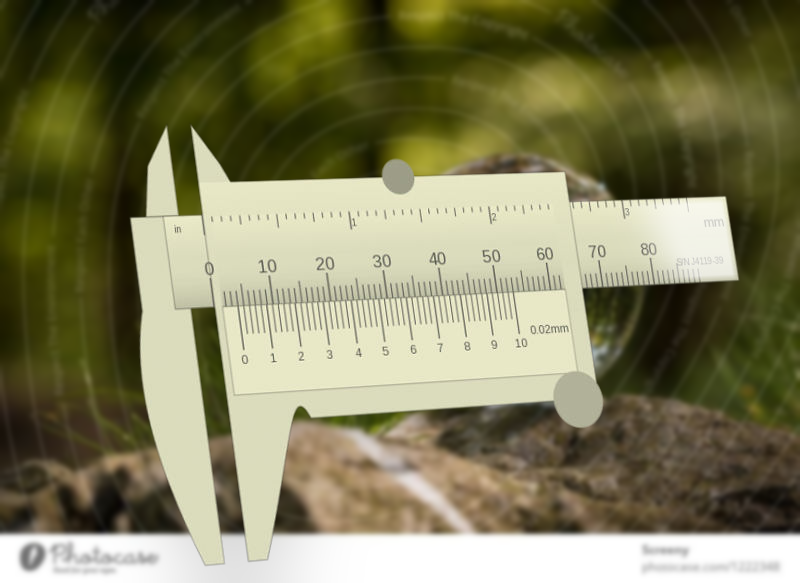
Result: 4.0 mm
